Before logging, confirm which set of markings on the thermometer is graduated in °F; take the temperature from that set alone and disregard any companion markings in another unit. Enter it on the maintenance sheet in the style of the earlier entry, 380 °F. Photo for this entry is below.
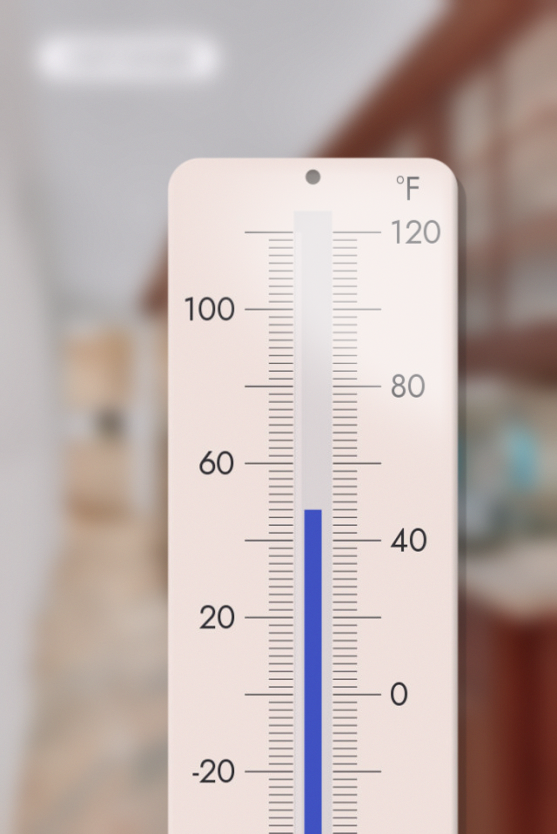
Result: 48 °F
